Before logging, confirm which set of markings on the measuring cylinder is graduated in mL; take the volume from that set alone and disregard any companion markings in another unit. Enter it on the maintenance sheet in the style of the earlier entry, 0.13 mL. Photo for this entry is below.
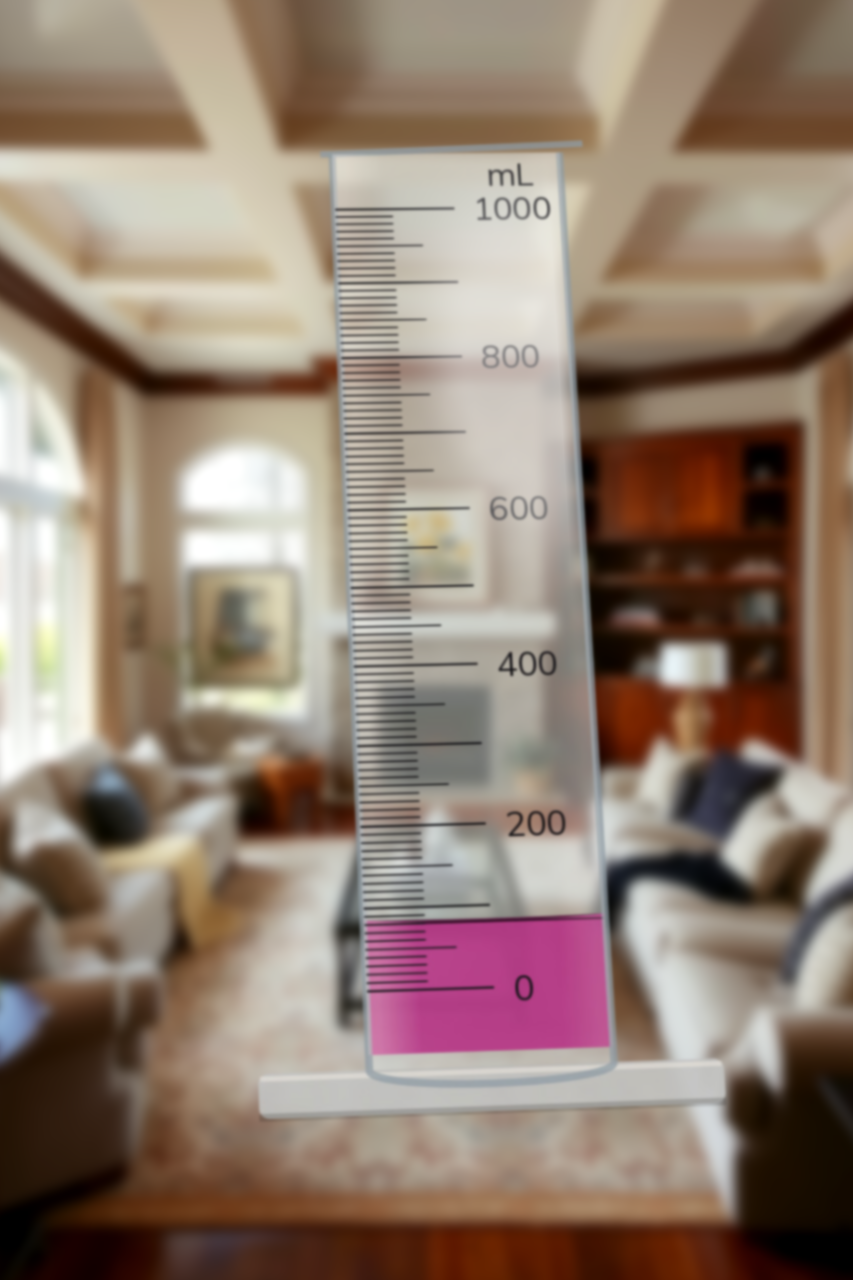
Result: 80 mL
